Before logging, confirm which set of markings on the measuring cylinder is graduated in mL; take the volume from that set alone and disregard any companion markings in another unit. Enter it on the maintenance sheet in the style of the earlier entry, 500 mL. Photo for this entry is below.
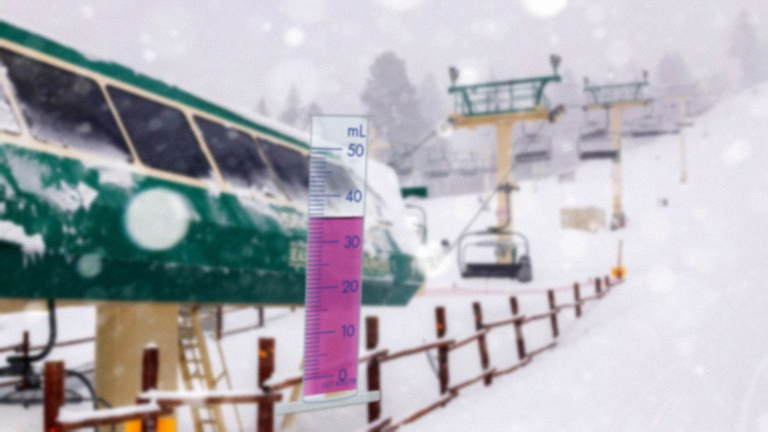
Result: 35 mL
